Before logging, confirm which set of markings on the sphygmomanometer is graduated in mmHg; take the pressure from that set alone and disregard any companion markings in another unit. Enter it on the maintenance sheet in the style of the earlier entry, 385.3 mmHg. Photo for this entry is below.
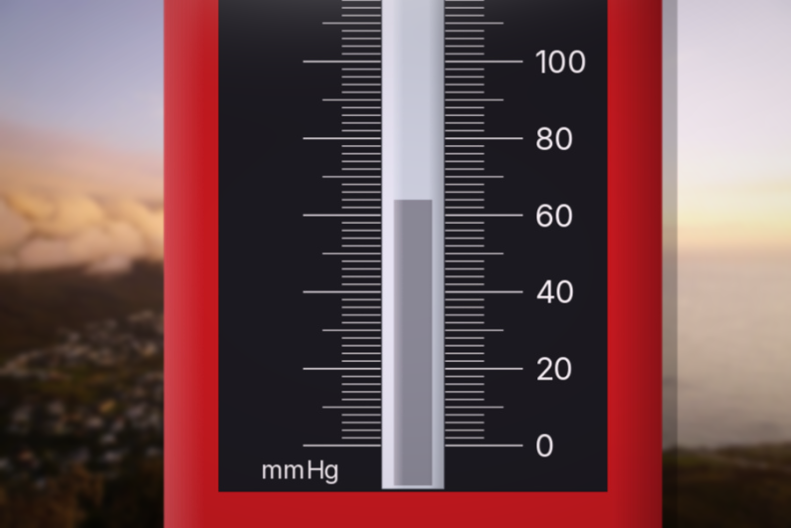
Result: 64 mmHg
